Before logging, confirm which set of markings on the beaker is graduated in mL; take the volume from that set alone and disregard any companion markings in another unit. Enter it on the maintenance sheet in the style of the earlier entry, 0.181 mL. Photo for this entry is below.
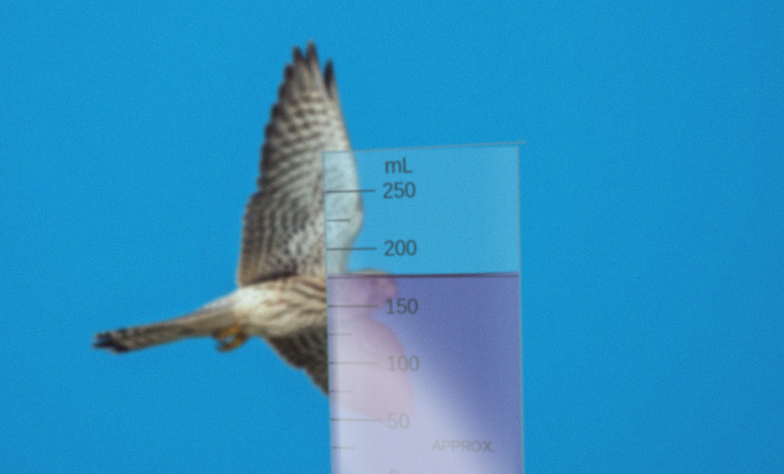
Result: 175 mL
